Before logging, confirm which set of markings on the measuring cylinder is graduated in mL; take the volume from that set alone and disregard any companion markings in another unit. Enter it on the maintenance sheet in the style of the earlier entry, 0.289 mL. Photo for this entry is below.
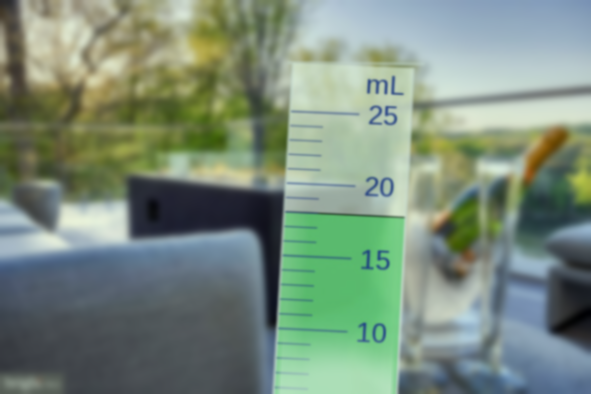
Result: 18 mL
